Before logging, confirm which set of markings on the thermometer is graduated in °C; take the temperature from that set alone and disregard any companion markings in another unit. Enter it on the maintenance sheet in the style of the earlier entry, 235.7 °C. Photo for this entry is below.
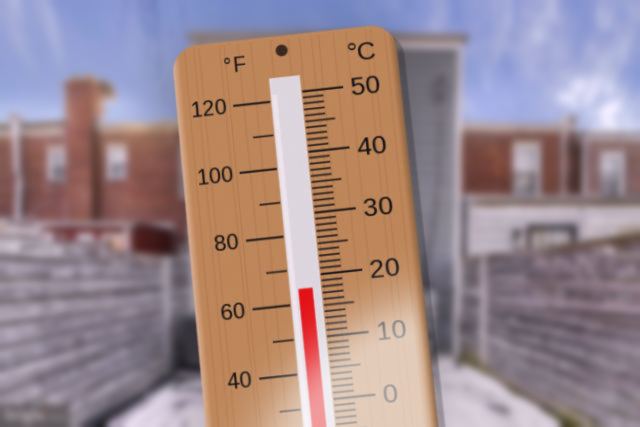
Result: 18 °C
